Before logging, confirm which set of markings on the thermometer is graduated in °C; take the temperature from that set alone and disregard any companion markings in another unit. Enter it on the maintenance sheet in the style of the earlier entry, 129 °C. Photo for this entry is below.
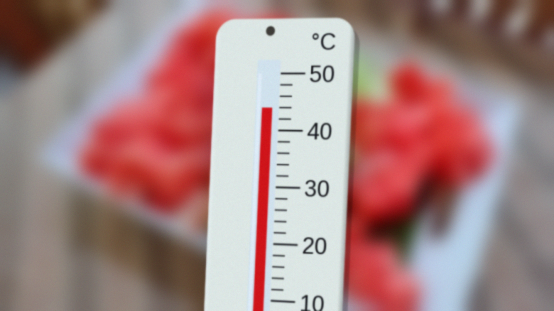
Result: 44 °C
